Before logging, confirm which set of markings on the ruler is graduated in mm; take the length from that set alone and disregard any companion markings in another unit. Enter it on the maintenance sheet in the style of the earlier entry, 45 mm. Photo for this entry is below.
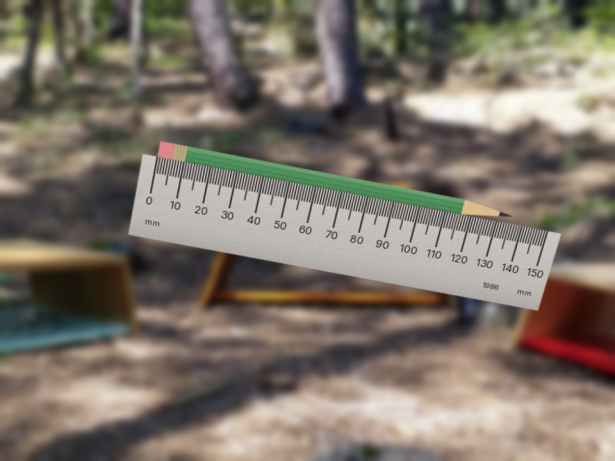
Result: 135 mm
